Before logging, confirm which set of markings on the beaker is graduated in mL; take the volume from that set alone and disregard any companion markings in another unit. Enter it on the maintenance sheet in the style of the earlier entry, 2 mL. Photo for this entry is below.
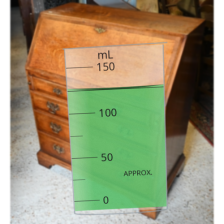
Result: 125 mL
